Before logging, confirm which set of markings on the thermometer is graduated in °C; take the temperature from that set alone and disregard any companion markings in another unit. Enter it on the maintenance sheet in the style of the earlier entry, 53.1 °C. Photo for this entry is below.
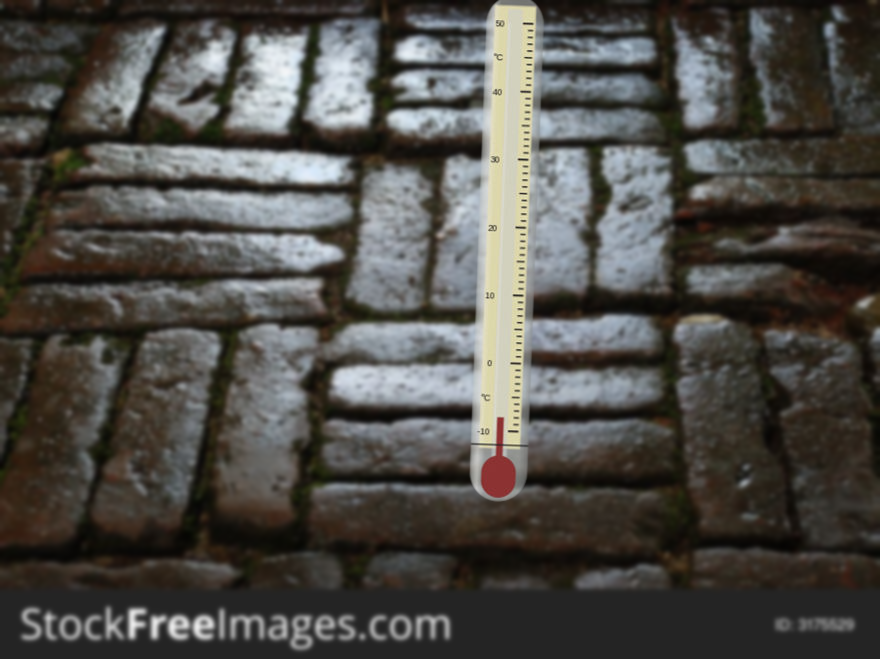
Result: -8 °C
